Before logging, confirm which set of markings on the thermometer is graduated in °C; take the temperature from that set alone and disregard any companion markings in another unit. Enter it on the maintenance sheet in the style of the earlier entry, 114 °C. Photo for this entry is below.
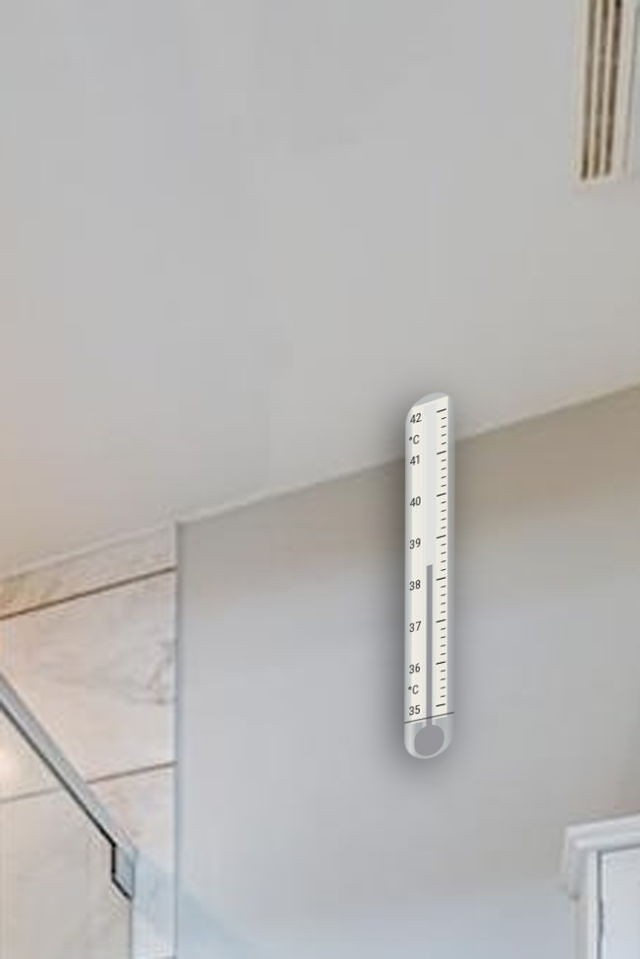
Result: 38.4 °C
